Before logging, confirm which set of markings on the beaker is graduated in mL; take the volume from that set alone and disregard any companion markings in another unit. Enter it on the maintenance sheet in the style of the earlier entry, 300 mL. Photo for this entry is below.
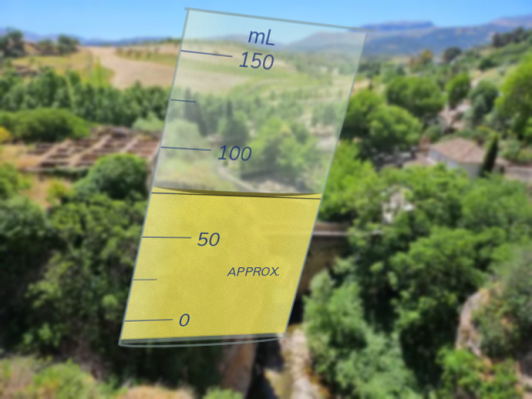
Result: 75 mL
